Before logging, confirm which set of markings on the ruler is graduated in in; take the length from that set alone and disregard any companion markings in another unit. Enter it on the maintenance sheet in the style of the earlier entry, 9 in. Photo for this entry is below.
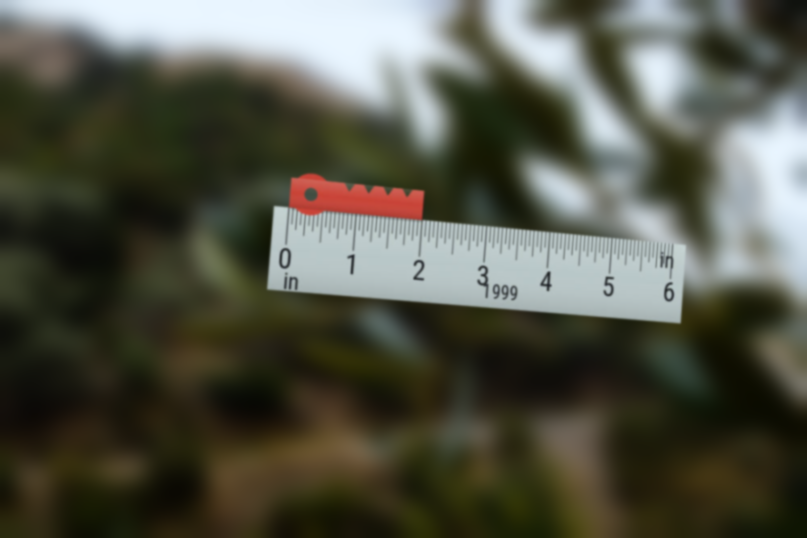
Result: 2 in
